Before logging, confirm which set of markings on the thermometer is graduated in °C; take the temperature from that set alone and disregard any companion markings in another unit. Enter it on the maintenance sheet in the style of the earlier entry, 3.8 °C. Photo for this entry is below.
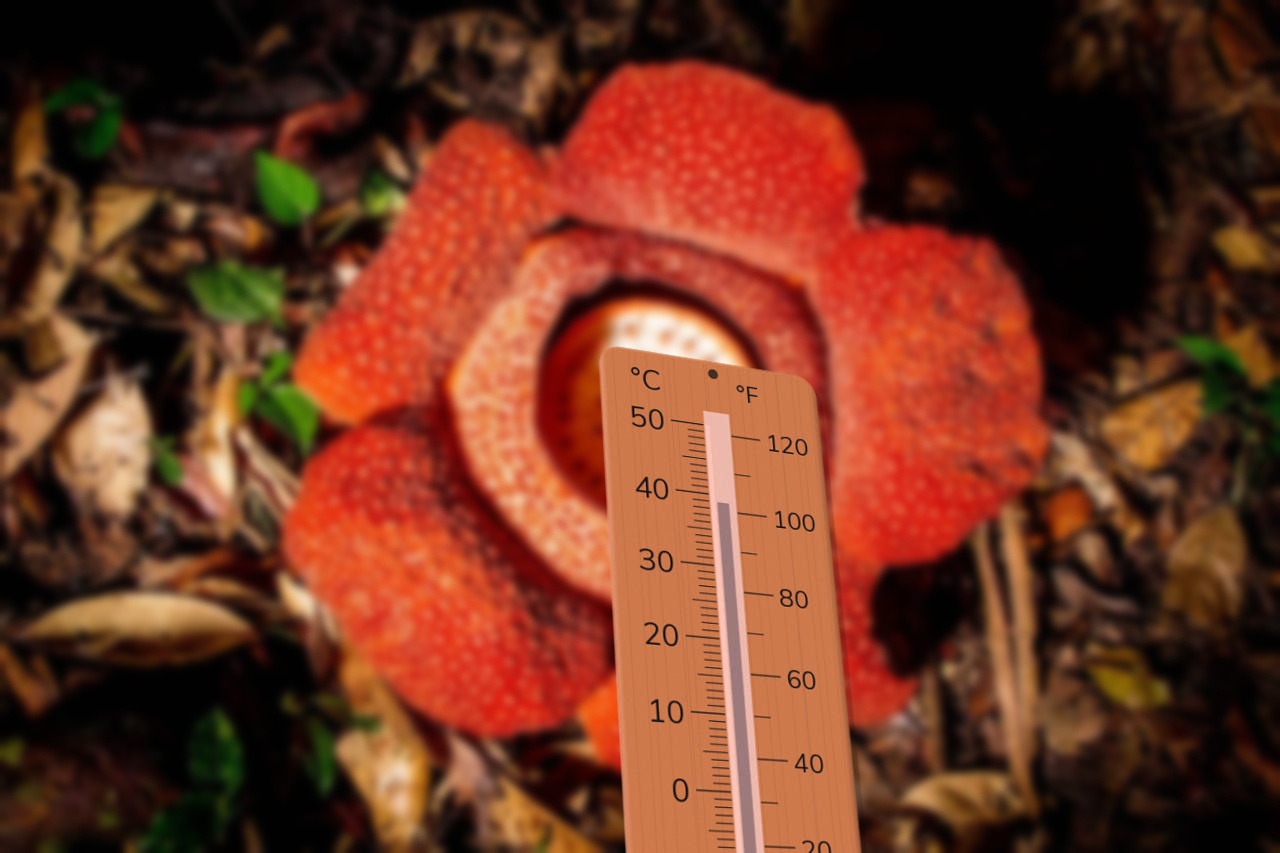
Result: 39 °C
